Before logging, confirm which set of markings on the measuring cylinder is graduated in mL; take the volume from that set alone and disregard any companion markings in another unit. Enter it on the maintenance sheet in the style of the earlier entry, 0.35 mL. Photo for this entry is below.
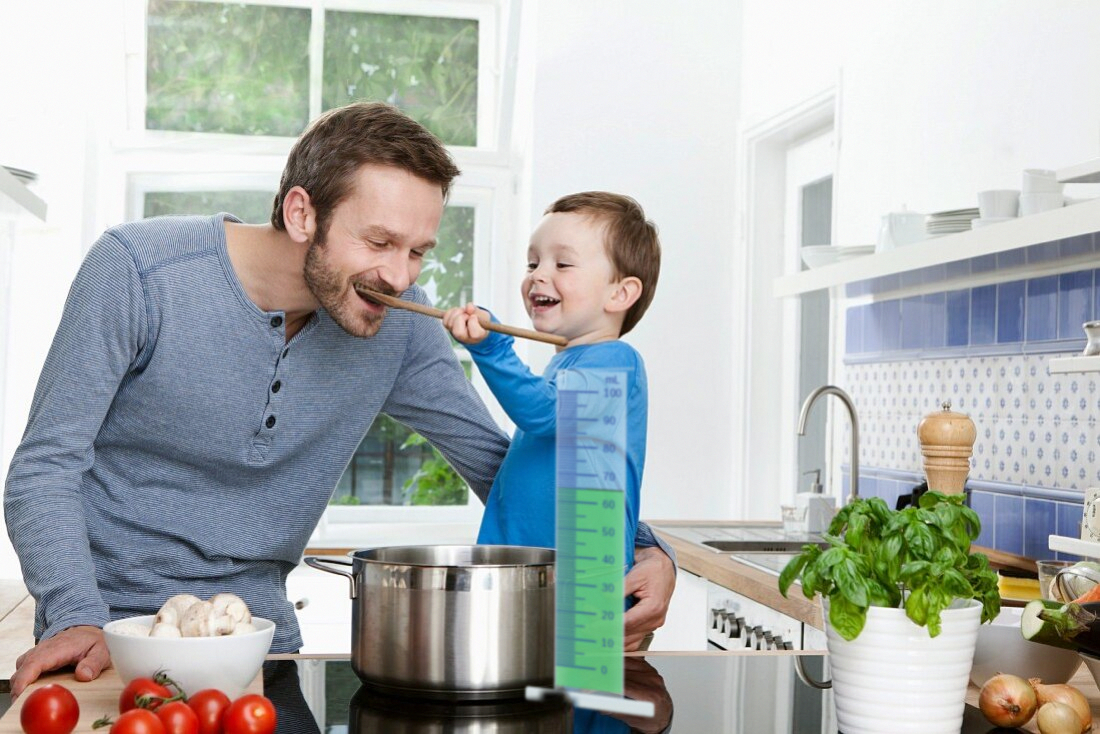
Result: 65 mL
